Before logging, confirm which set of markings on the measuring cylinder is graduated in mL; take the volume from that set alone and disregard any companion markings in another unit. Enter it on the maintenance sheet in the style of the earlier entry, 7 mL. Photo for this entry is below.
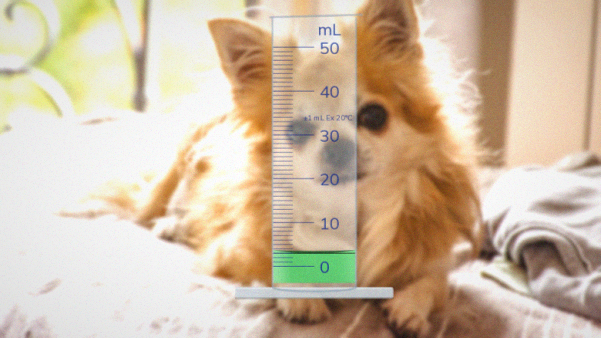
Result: 3 mL
